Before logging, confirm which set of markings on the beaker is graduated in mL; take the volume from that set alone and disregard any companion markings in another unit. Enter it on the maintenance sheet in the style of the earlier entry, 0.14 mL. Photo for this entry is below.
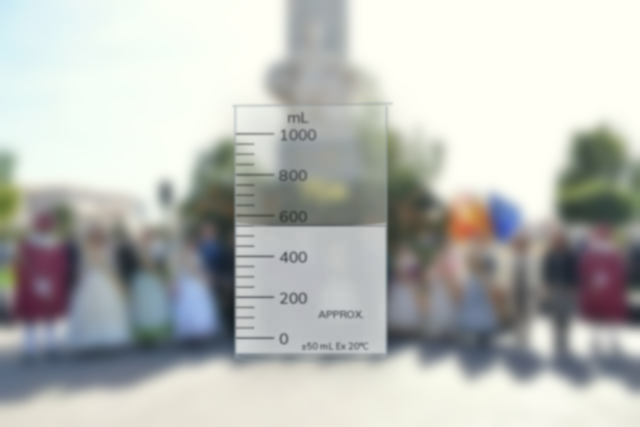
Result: 550 mL
